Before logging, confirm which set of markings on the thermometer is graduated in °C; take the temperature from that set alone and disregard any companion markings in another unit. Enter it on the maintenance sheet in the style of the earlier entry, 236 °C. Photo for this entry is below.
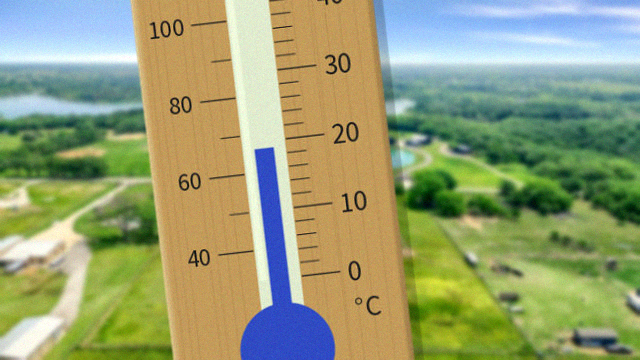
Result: 19 °C
